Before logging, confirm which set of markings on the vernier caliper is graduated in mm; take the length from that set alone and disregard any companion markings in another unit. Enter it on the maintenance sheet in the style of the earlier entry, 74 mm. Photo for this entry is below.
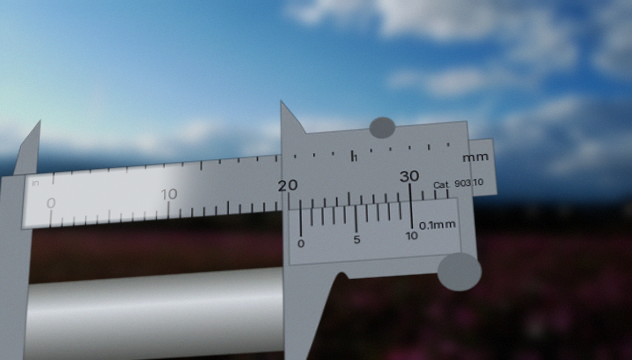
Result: 21.0 mm
